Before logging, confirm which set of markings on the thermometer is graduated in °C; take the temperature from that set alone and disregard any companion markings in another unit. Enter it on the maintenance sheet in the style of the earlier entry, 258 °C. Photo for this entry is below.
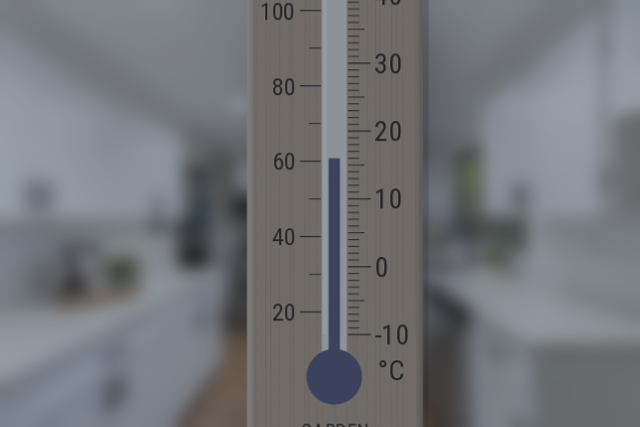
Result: 16 °C
